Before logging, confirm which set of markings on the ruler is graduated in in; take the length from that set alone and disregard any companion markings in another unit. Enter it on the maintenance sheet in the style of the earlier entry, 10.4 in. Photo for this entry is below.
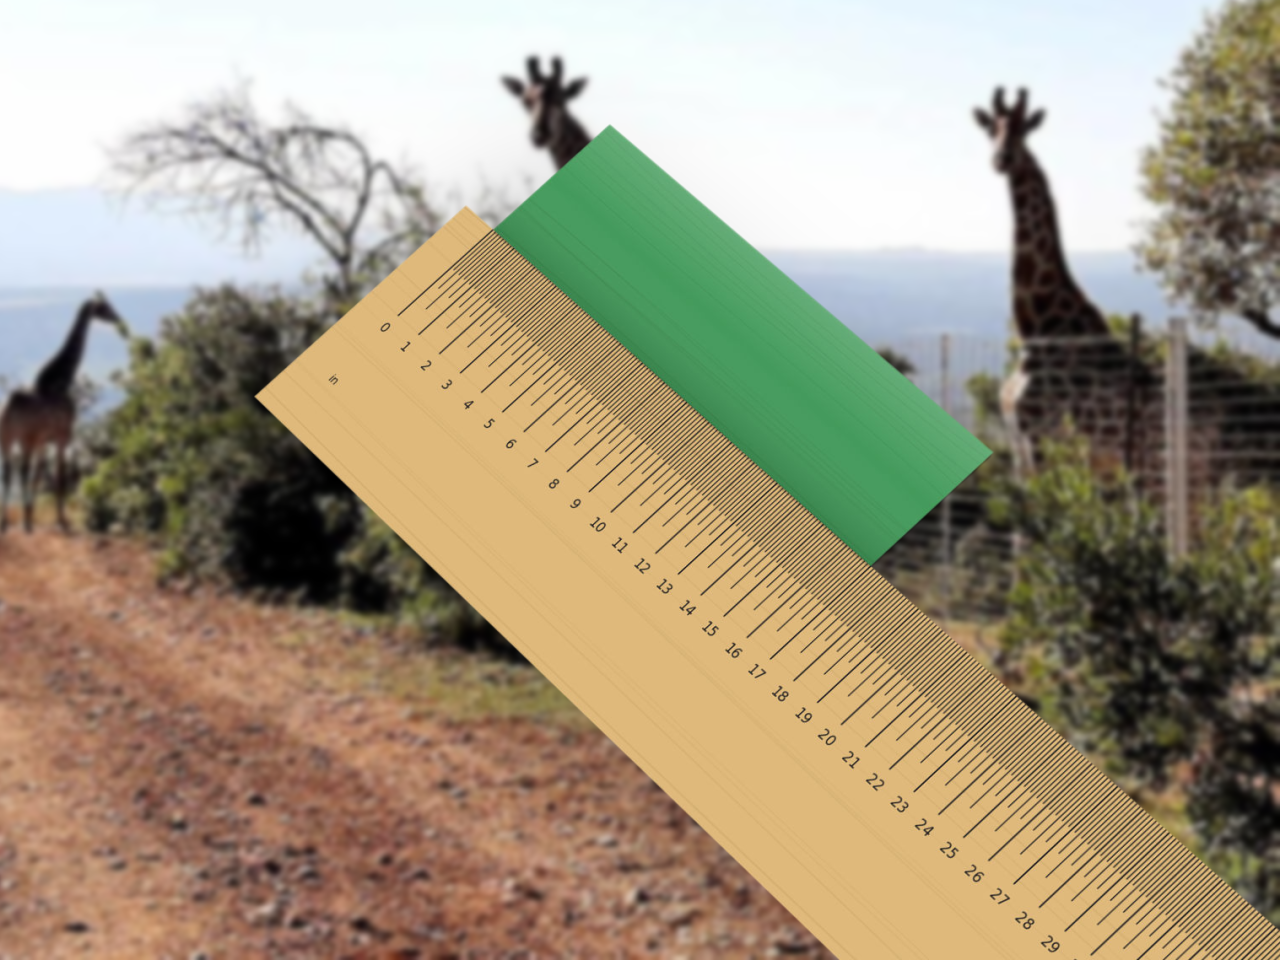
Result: 17 in
